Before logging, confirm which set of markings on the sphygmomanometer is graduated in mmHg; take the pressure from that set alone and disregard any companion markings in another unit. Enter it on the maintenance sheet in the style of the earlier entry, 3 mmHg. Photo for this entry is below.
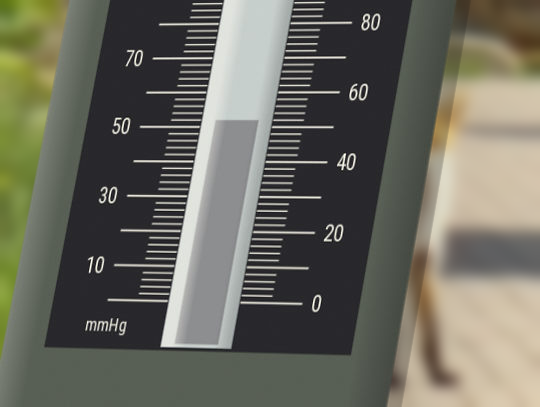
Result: 52 mmHg
